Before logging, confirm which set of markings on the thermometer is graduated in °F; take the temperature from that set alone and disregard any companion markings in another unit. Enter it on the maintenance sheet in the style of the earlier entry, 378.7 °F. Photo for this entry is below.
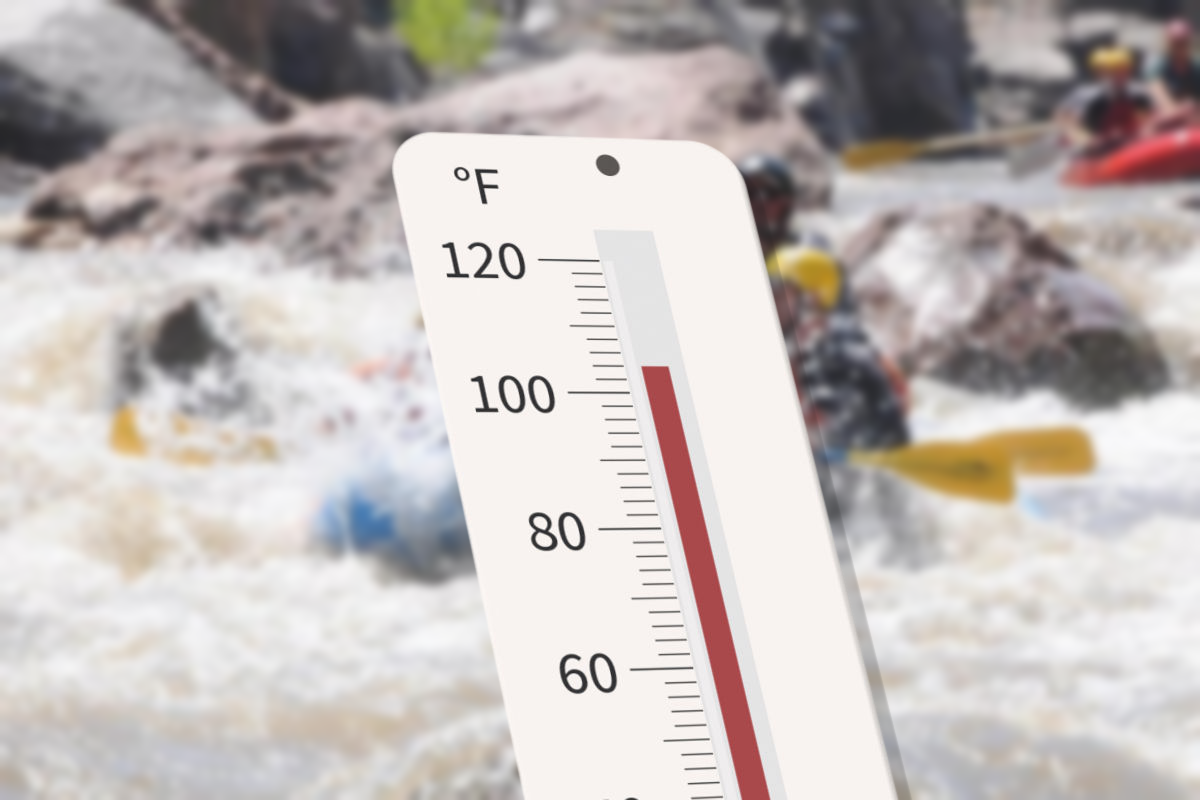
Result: 104 °F
